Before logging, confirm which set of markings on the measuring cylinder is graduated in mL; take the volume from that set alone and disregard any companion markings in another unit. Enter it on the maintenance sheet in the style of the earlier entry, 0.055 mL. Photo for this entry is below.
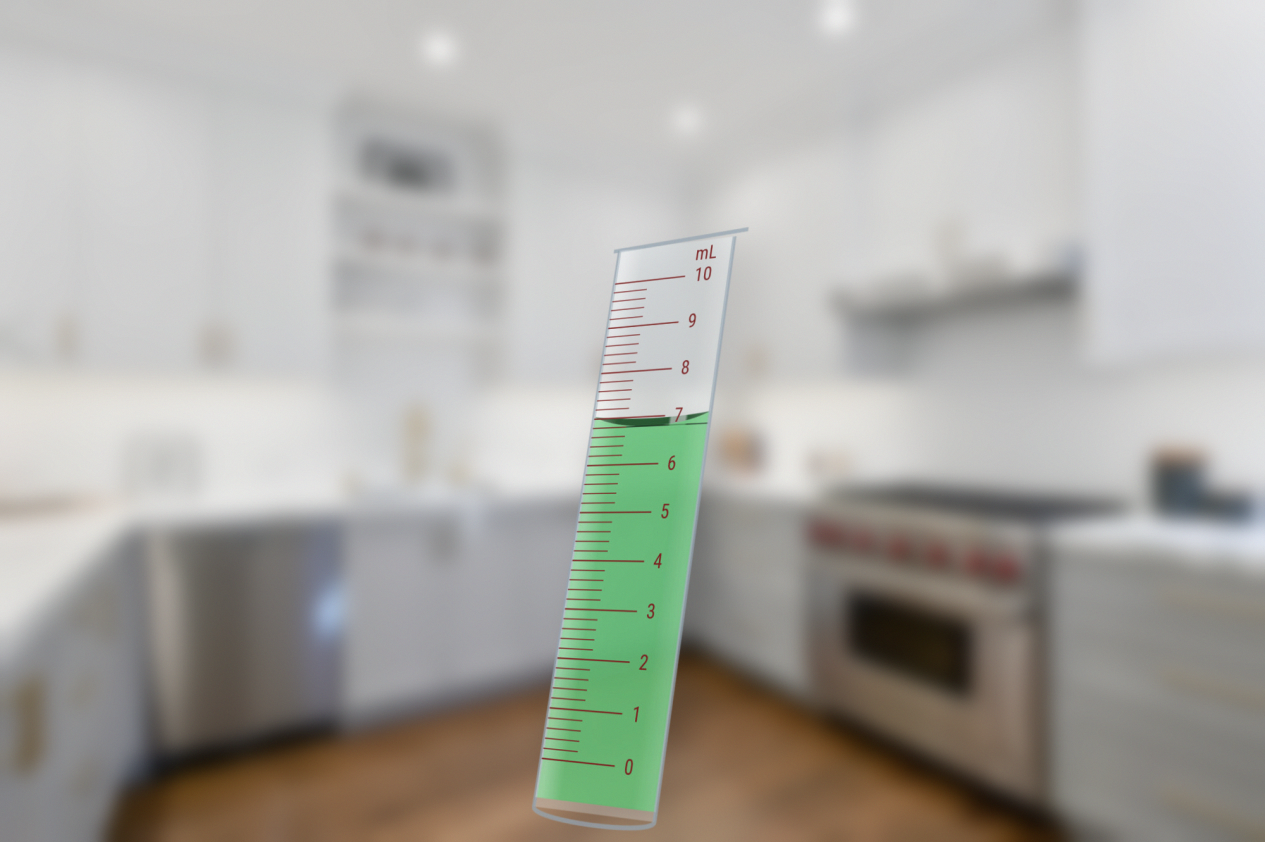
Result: 6.8 mL
